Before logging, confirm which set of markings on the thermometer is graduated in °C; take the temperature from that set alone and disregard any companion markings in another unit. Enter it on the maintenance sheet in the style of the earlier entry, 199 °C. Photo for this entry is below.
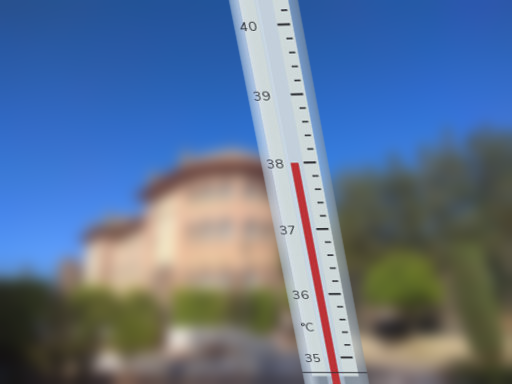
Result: 38 °C
